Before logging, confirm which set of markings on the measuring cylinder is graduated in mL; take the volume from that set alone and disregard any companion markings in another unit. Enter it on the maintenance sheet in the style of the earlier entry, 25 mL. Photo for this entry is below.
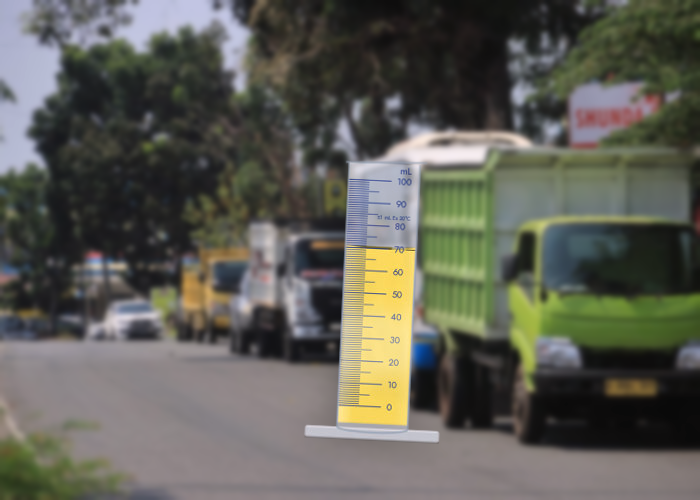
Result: 70 mL
